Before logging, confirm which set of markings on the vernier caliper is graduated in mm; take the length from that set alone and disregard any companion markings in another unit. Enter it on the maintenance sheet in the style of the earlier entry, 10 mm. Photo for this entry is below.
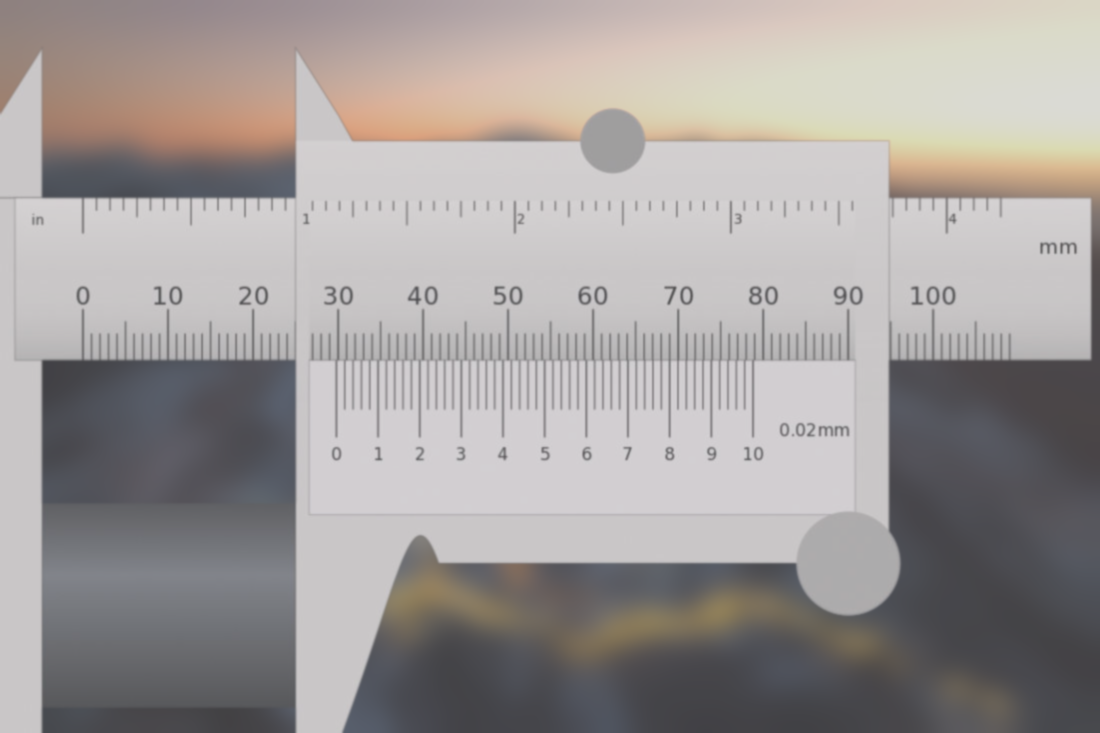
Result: 29.8 mm
